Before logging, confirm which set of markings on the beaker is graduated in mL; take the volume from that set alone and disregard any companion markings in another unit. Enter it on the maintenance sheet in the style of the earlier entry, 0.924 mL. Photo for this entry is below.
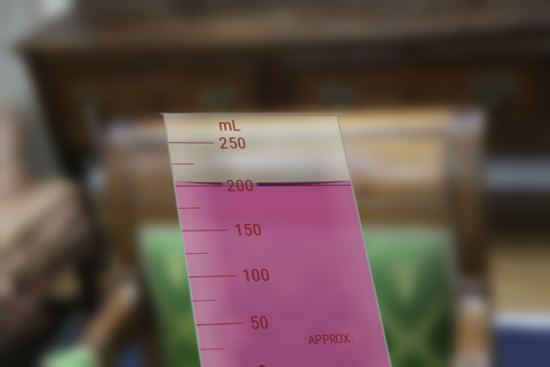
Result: 200 mL
